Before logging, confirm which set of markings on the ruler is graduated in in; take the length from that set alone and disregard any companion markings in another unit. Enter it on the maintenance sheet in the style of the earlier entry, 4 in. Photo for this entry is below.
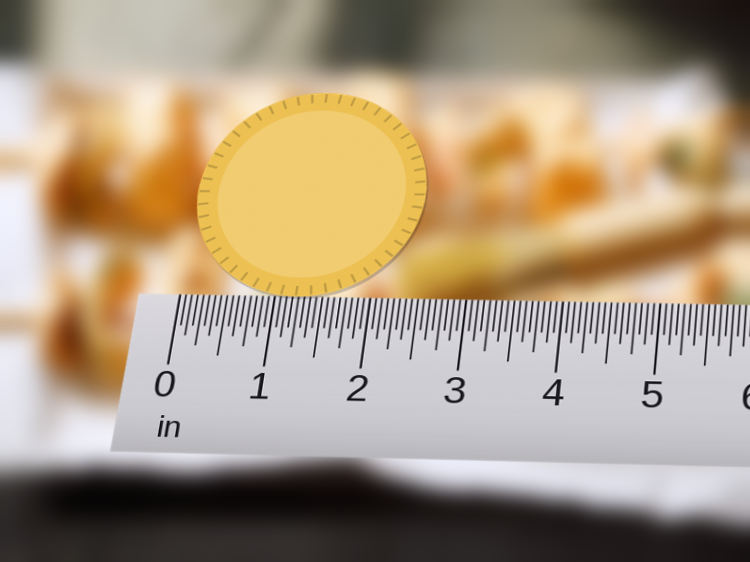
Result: 2.4375 in
